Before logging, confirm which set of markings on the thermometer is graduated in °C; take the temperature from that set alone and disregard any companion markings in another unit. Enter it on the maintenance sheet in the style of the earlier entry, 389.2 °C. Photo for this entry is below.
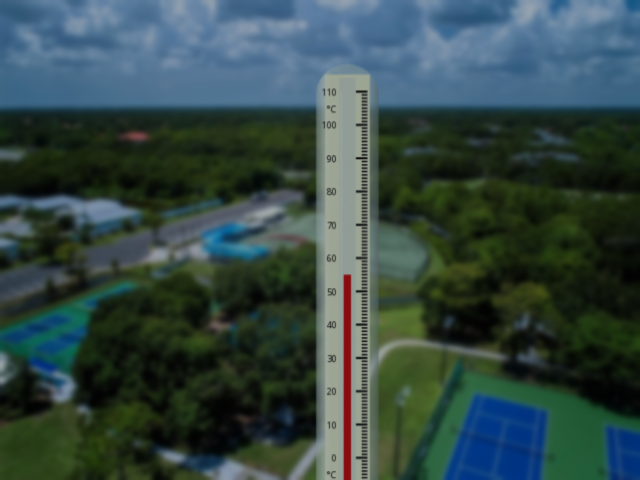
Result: 55 °C
